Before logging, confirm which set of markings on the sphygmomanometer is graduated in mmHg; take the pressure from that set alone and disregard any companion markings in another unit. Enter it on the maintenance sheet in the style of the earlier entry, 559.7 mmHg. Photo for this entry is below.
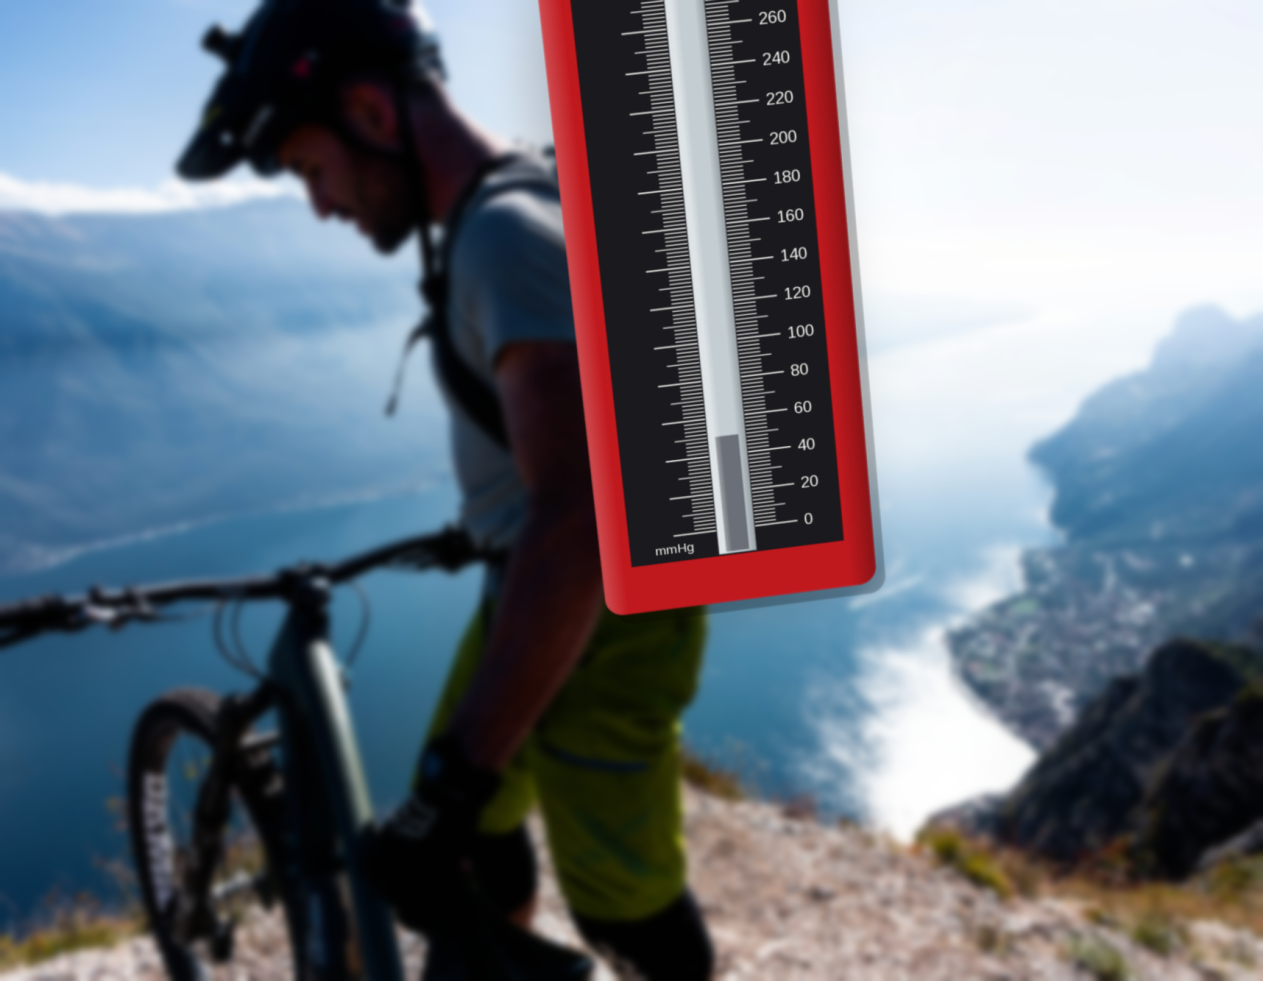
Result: 50 mmHg
